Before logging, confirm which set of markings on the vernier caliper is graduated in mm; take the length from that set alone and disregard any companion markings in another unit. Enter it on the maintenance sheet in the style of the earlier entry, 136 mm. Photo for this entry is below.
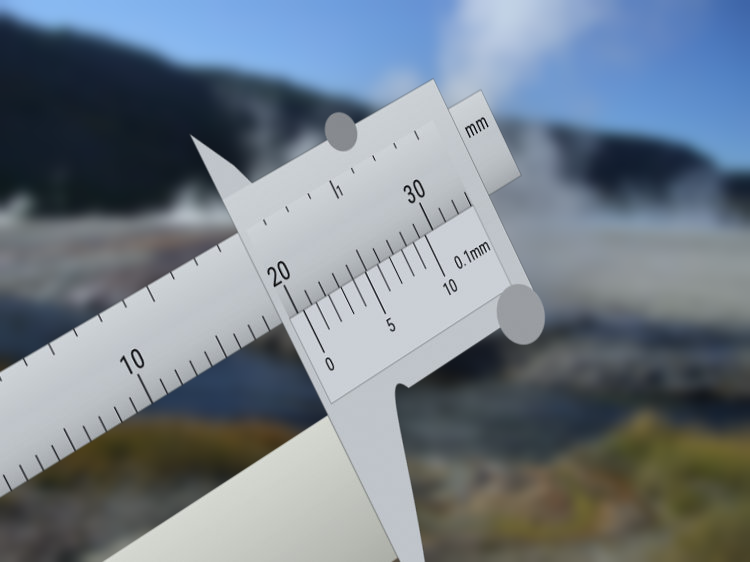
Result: 20.4 mm
